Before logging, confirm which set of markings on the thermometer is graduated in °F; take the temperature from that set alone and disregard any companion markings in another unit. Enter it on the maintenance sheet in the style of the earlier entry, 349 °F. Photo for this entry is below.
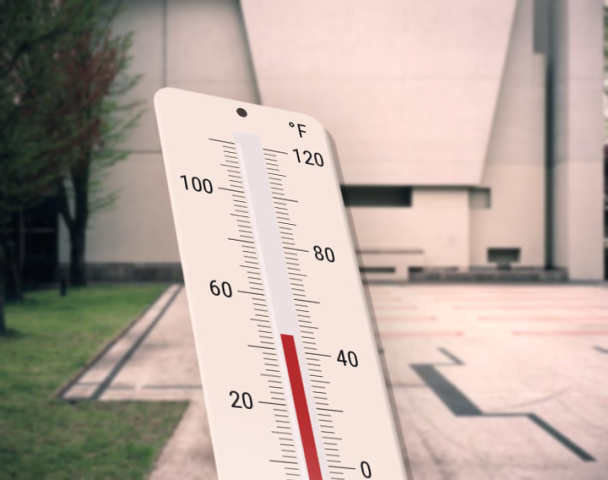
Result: 46 °F
